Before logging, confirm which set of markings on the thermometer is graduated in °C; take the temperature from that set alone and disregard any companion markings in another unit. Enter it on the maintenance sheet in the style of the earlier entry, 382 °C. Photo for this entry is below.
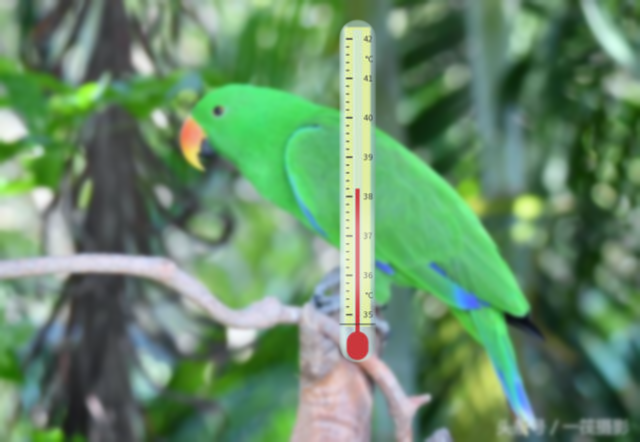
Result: 38.2 °C
